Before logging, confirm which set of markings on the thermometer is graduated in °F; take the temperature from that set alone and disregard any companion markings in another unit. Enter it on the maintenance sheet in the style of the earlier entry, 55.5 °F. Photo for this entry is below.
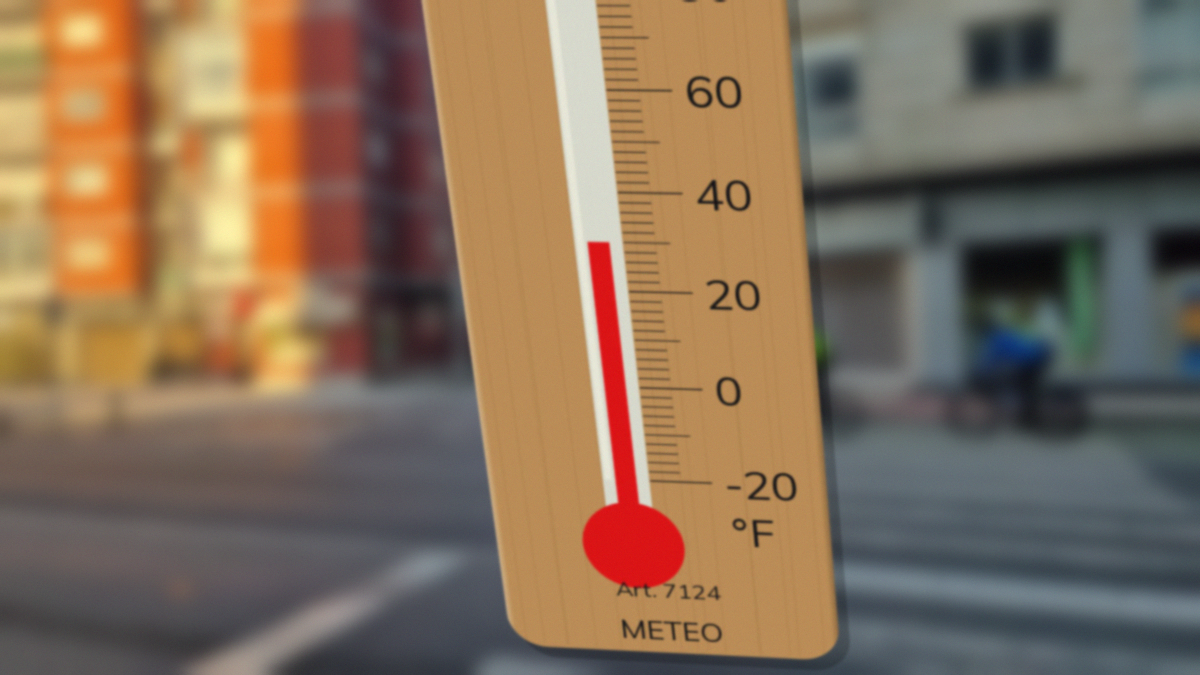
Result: 30 °F
